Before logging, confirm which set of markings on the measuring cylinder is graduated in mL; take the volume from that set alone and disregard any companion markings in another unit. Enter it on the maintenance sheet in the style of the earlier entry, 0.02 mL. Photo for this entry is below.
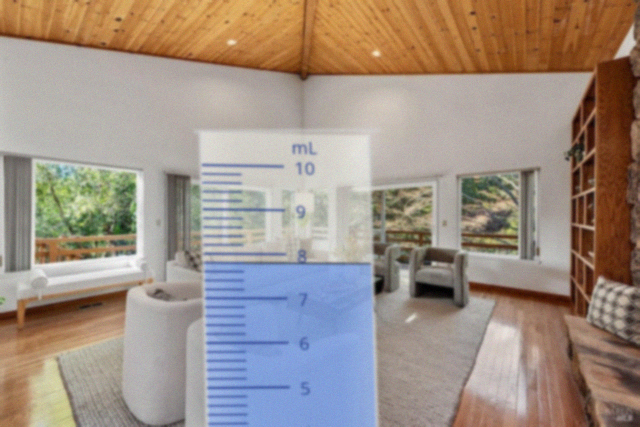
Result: 7.8 mL
